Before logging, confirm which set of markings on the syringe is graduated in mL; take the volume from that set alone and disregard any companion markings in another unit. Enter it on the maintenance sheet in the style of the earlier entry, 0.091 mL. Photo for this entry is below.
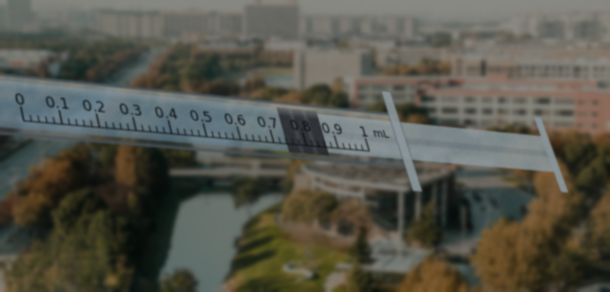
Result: 0.74 mL
